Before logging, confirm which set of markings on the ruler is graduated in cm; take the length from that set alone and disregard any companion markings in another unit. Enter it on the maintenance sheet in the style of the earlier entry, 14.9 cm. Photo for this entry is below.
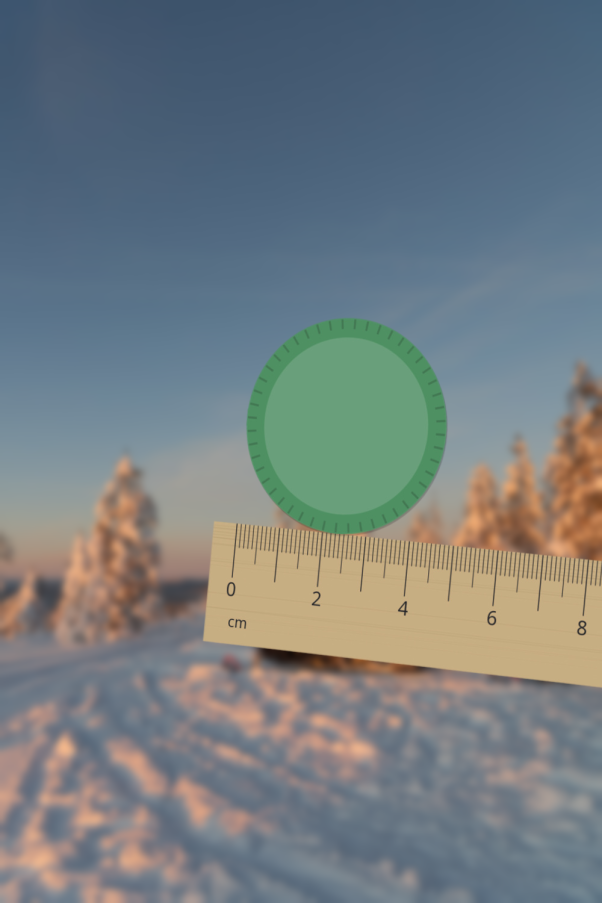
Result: 4.6 cm
